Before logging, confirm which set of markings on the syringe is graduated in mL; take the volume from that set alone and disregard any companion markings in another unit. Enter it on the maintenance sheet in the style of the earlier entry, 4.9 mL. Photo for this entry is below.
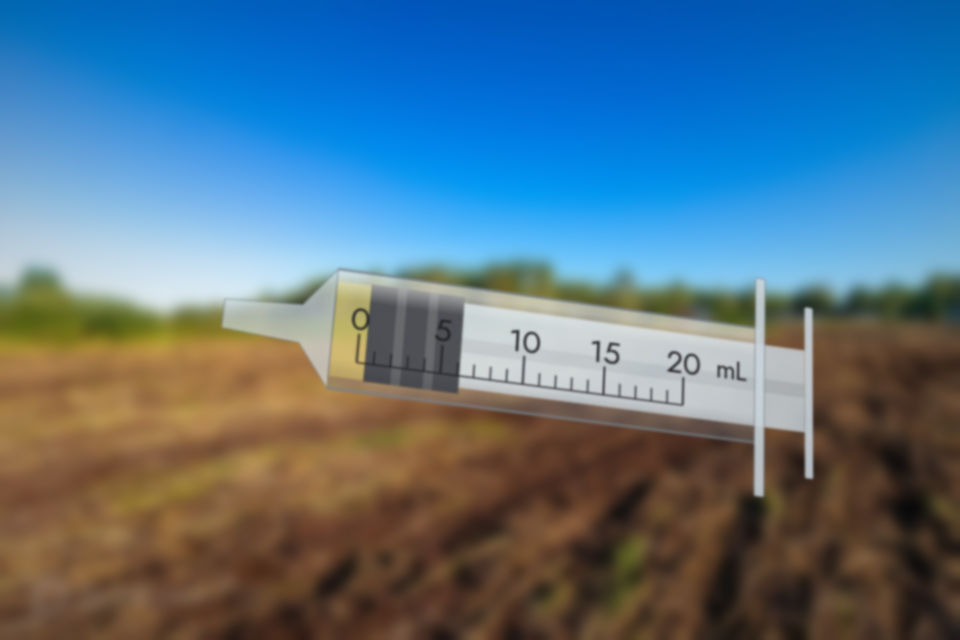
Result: 0.5 mL
